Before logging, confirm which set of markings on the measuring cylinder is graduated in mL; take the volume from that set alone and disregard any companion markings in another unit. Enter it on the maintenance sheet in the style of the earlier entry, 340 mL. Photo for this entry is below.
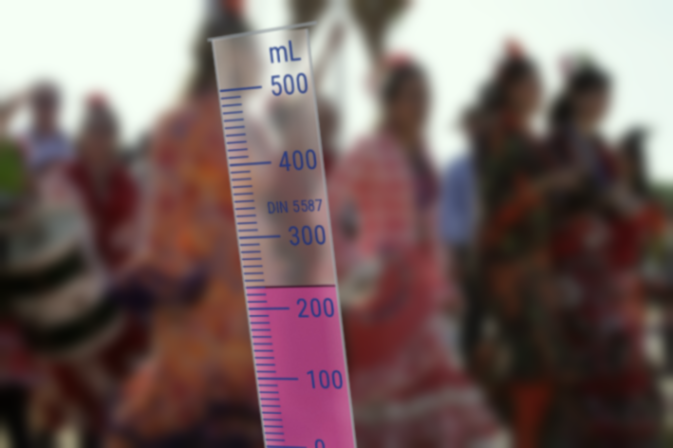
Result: 230 mL
